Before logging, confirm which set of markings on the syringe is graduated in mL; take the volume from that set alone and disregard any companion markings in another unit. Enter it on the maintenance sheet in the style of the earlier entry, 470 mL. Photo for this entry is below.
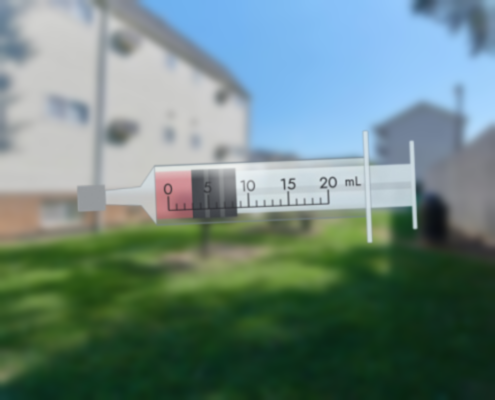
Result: 3 mL
